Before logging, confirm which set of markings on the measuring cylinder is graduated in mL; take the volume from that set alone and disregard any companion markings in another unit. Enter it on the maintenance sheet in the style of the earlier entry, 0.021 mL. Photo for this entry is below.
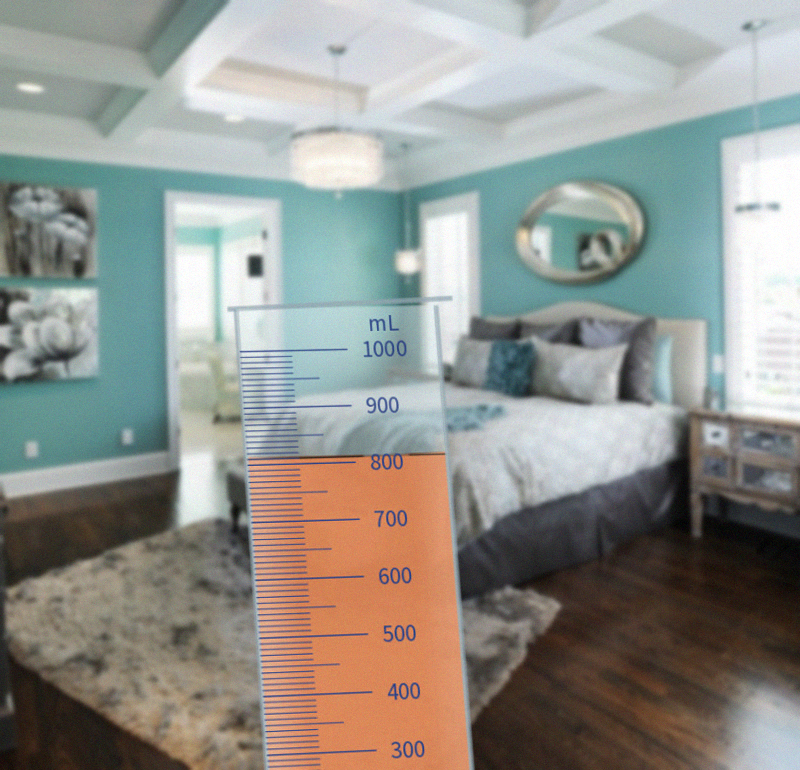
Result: 810 mL
